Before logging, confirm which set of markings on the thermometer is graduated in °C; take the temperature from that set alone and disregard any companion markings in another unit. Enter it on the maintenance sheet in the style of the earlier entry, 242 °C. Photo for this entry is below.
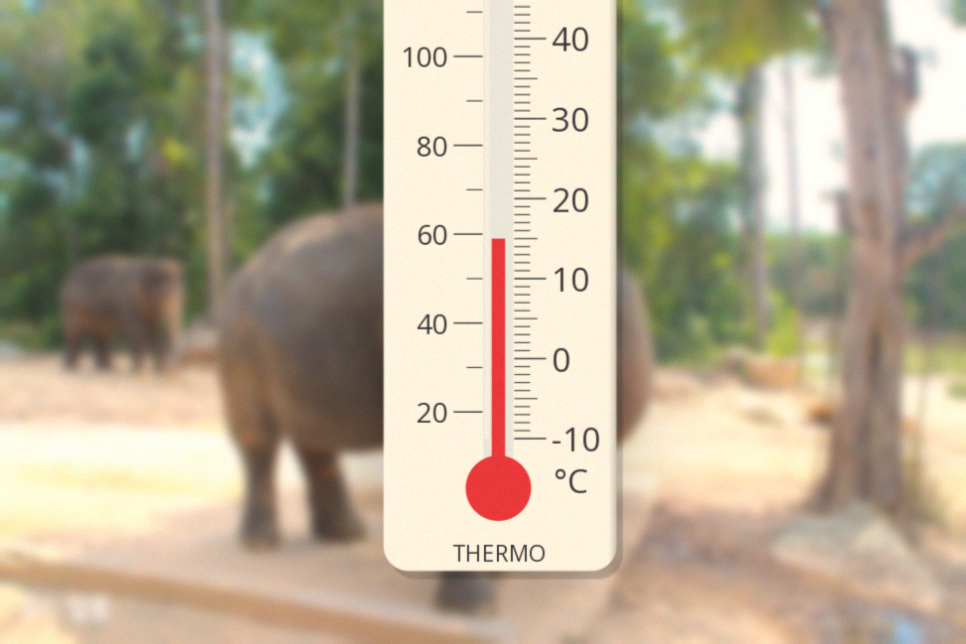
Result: 15 °C
